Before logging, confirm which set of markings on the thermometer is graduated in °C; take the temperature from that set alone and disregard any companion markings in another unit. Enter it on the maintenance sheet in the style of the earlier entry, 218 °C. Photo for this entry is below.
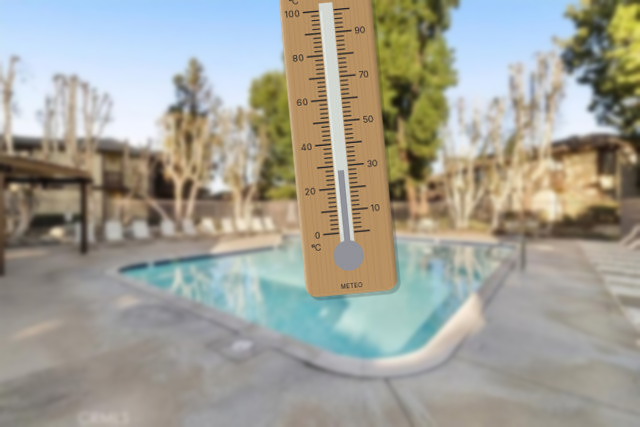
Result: 28 °C
